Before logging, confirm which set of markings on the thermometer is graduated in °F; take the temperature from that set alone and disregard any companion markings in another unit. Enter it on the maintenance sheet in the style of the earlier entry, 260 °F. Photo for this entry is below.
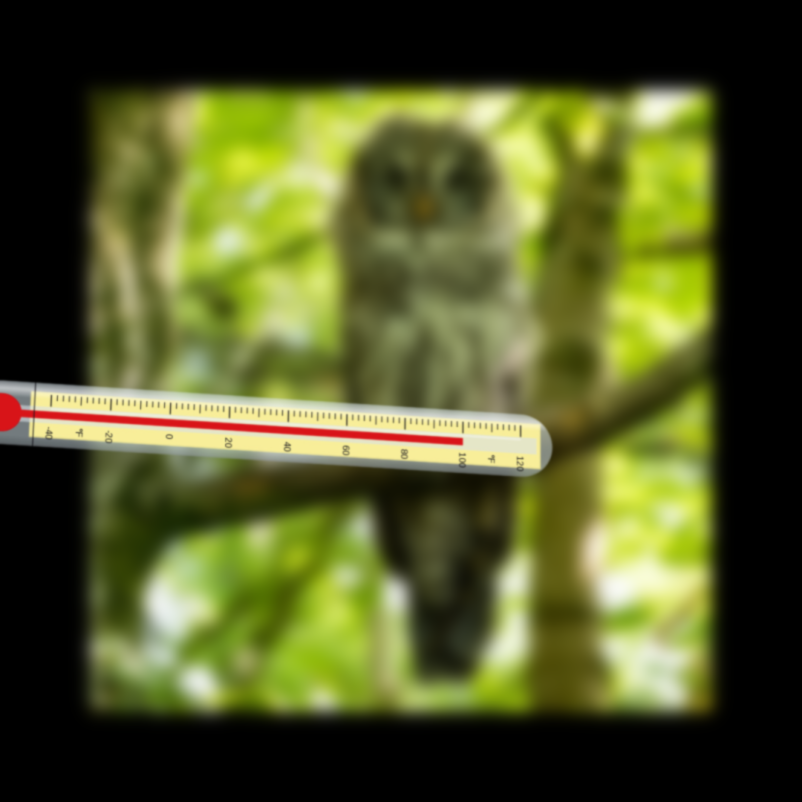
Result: 100 °F
